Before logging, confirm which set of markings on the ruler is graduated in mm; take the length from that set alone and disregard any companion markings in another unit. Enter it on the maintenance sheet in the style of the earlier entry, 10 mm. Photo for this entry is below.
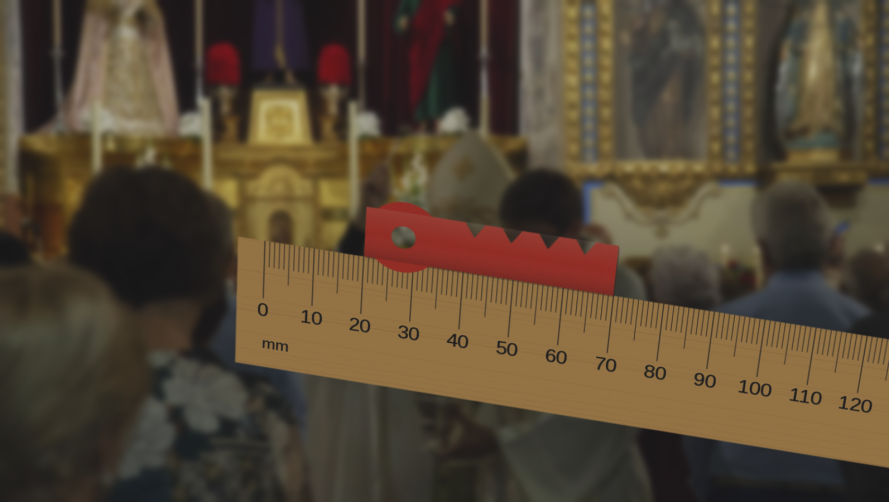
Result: 50 mm
